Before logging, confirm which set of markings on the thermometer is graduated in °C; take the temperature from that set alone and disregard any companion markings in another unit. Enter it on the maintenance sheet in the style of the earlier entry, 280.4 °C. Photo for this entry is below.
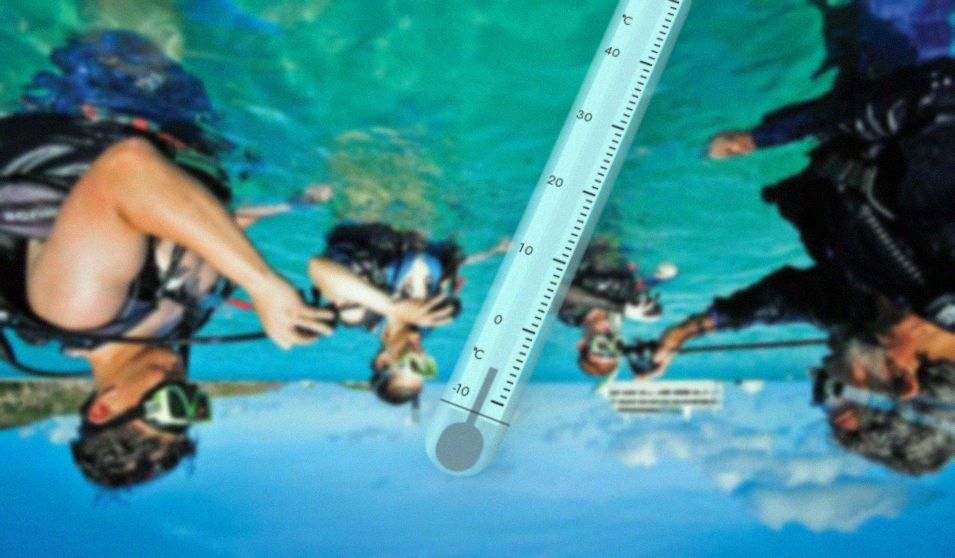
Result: -6 °C
